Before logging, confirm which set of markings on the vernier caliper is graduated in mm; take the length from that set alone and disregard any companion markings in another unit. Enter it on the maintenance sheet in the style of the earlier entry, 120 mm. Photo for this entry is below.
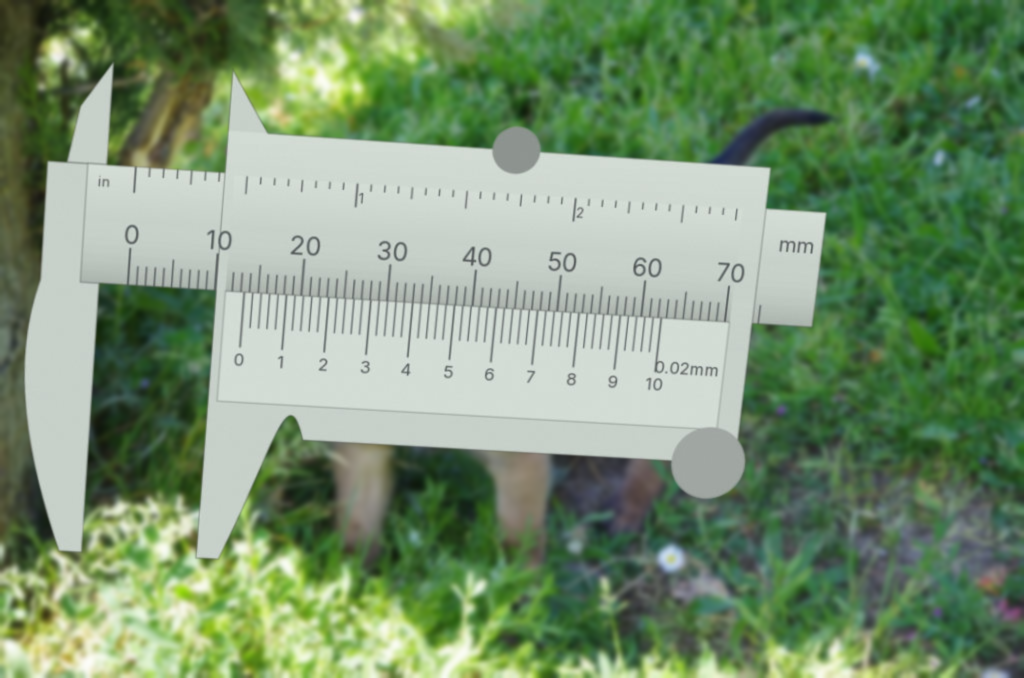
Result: 13.4 mm
